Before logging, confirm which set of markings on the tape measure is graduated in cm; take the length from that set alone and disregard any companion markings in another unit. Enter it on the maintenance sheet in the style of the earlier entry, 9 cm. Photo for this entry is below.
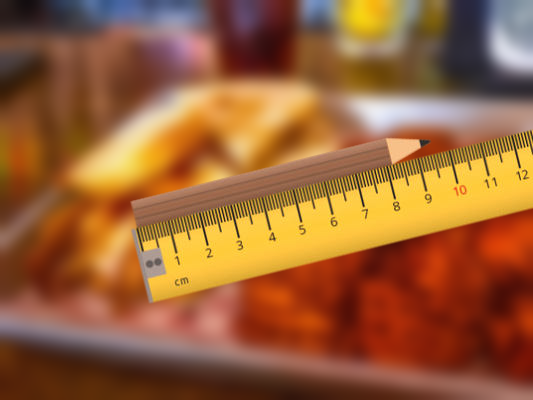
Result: 9.5 cm
